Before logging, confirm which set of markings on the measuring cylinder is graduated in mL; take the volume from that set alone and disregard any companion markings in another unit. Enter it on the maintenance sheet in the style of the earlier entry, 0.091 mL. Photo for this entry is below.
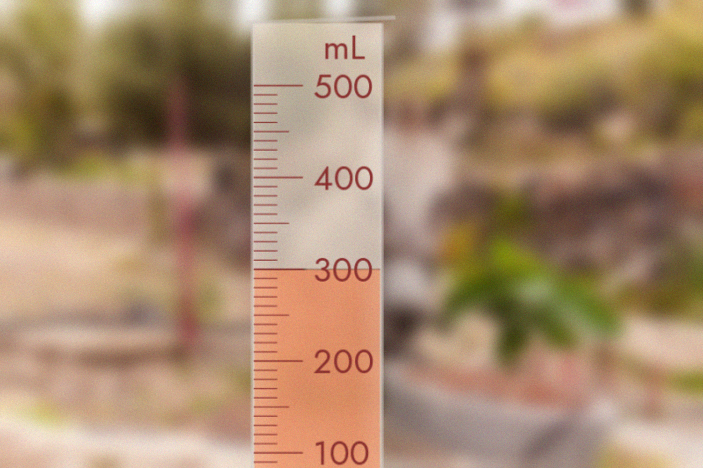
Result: 300 mL
